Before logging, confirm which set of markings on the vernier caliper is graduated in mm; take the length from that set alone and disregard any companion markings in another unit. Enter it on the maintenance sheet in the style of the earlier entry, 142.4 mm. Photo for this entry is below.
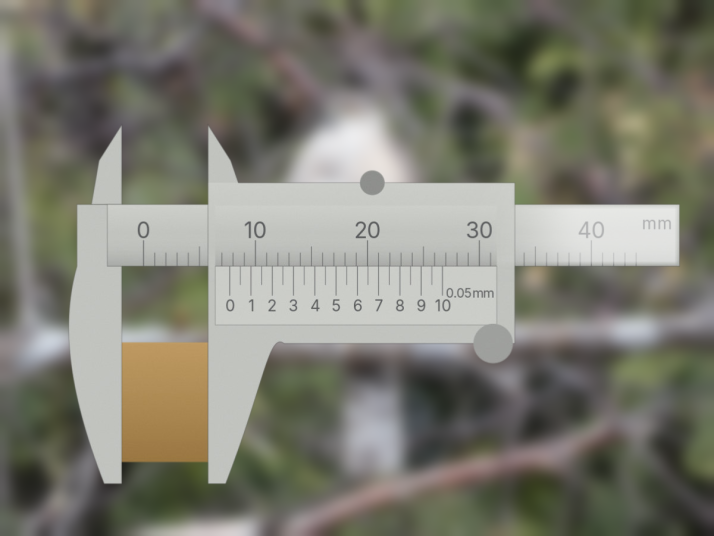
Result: 7.7 mm
